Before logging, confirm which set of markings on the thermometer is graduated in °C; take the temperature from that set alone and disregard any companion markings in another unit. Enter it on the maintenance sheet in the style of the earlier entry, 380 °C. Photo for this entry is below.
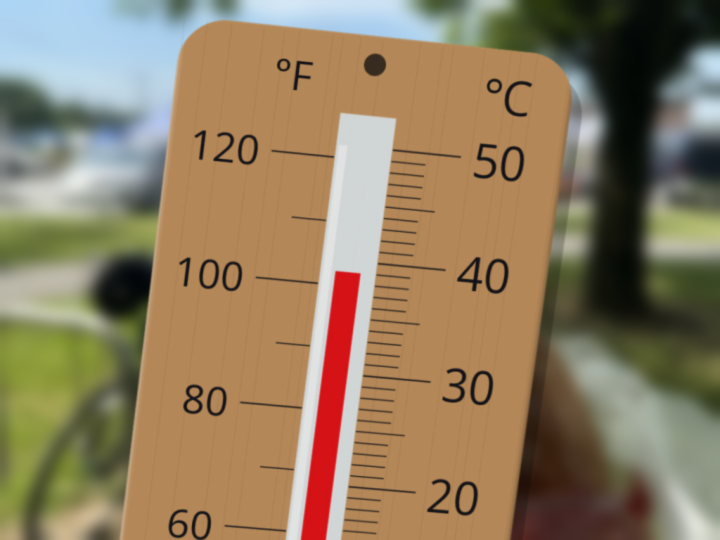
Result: 39 °C
